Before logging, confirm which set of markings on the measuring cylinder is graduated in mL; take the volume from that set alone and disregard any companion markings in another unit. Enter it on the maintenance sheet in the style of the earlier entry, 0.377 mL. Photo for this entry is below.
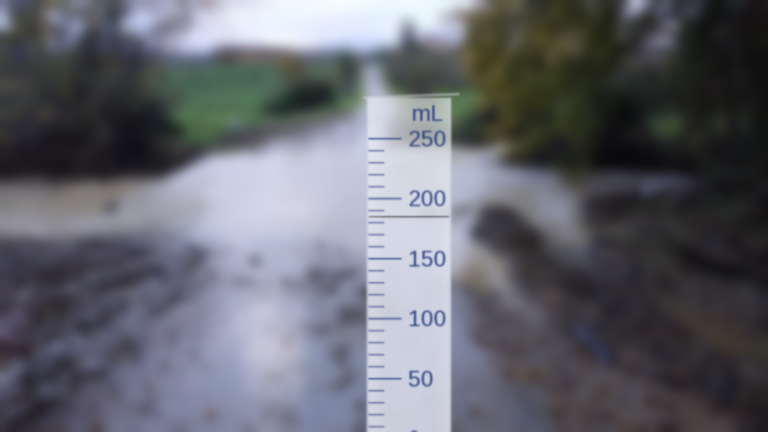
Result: 185 mL
